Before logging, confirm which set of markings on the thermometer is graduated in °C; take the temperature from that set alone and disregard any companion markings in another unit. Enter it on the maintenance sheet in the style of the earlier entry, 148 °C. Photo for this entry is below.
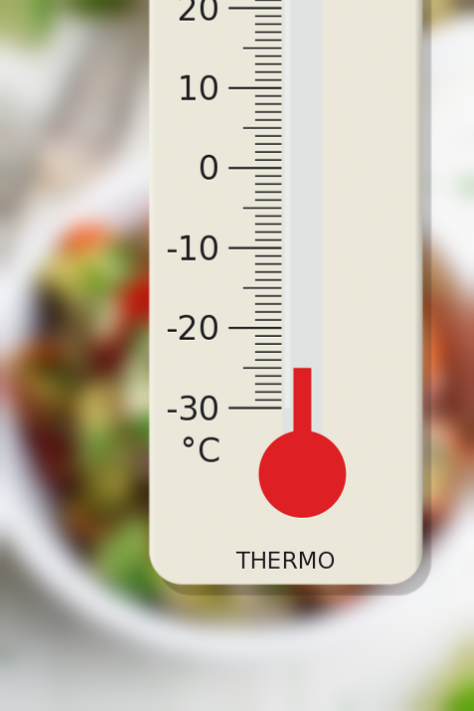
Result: -25 °C
